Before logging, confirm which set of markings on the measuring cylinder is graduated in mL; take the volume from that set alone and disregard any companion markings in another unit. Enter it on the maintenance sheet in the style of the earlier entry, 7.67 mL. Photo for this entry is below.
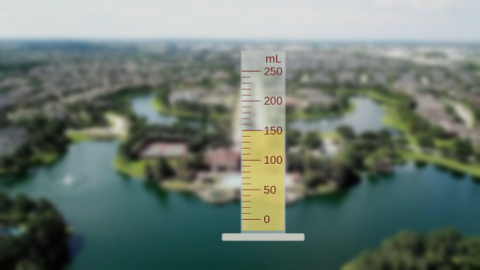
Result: 150 mL
